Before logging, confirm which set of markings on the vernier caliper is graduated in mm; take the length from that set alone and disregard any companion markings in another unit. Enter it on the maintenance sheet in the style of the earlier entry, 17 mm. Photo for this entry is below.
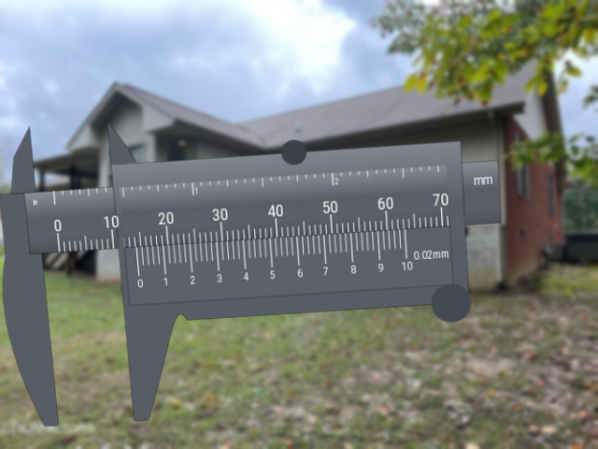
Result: 14.2 mm
